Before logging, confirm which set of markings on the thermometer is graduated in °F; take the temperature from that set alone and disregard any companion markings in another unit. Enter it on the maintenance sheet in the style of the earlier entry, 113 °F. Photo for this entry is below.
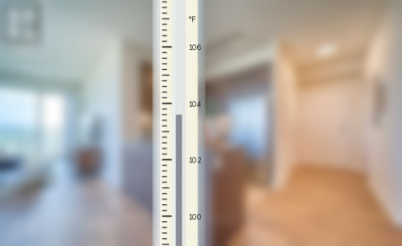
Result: 103.6 °F
